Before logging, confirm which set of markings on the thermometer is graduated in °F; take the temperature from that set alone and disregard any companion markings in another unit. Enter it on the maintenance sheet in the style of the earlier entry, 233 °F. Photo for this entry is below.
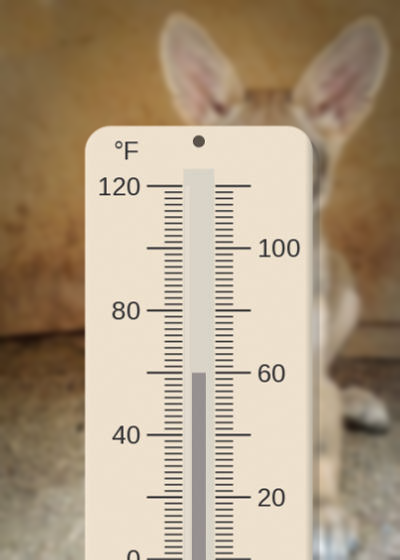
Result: 60 °F
